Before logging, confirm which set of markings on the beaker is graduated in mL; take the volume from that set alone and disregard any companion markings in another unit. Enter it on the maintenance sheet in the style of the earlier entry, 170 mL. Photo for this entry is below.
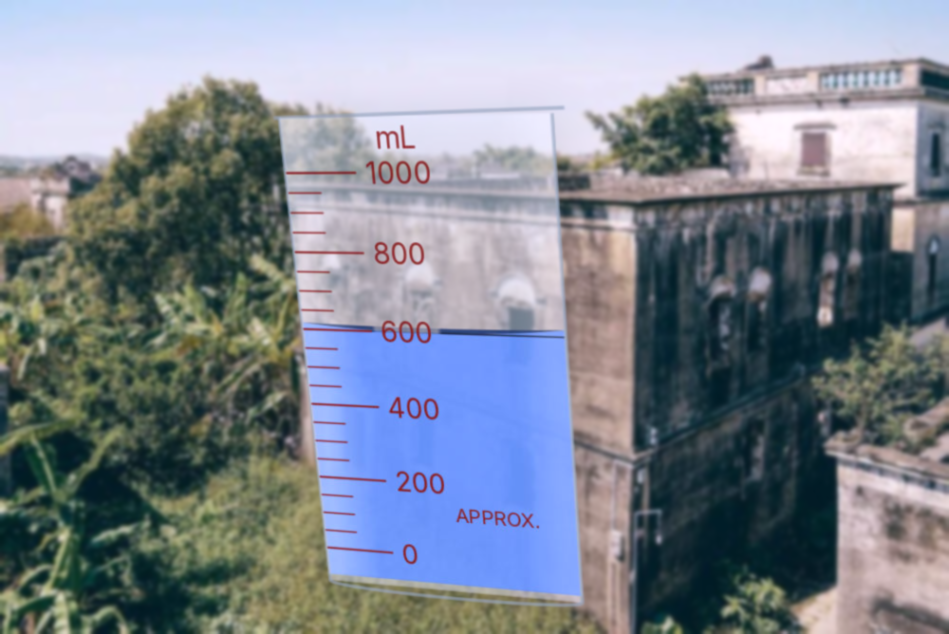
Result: 600 mL
